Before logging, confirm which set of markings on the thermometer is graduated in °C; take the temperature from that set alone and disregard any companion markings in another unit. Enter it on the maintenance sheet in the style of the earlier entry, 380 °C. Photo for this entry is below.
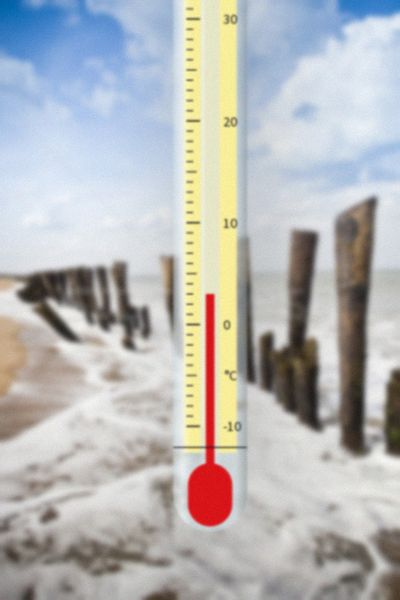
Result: 3 °C
